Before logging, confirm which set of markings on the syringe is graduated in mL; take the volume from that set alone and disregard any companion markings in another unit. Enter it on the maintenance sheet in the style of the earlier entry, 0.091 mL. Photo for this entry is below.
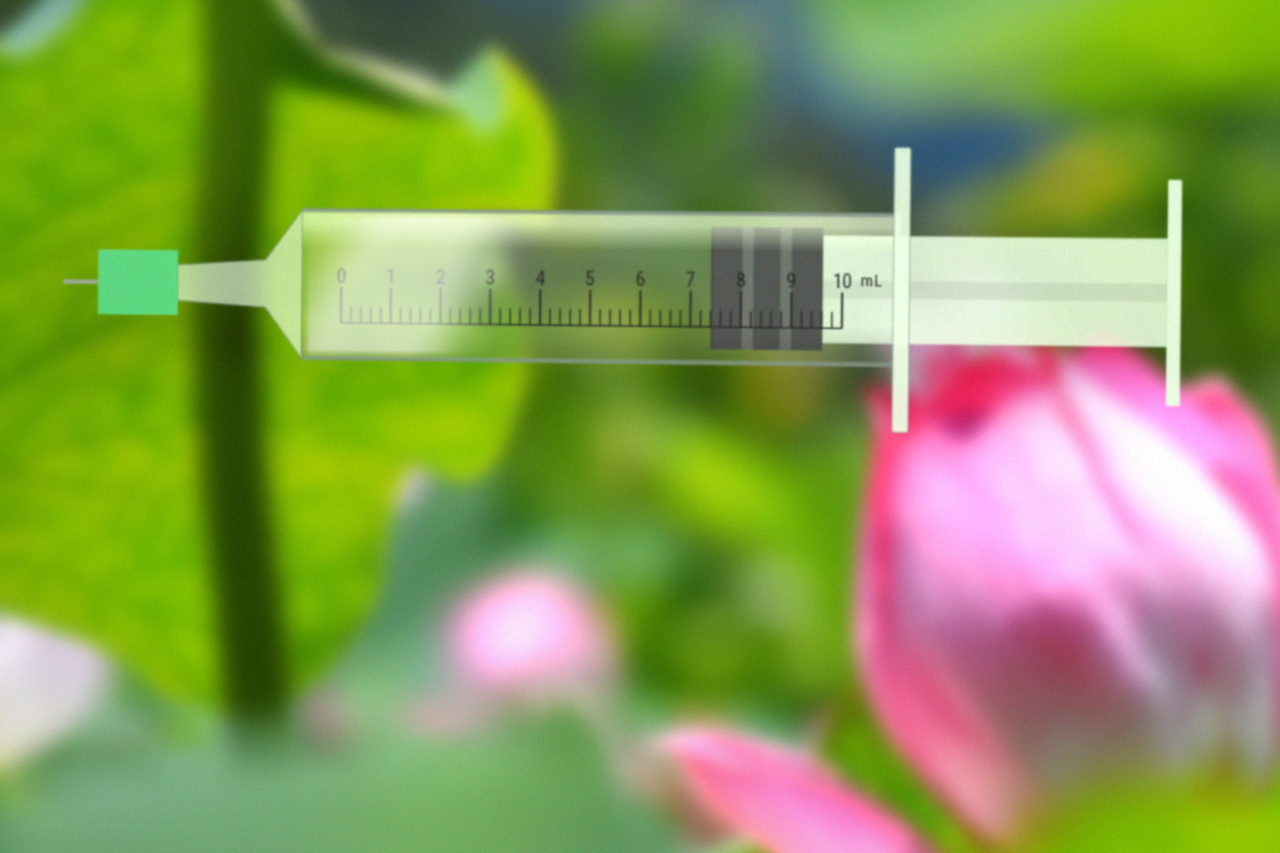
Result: 7.4 mL
